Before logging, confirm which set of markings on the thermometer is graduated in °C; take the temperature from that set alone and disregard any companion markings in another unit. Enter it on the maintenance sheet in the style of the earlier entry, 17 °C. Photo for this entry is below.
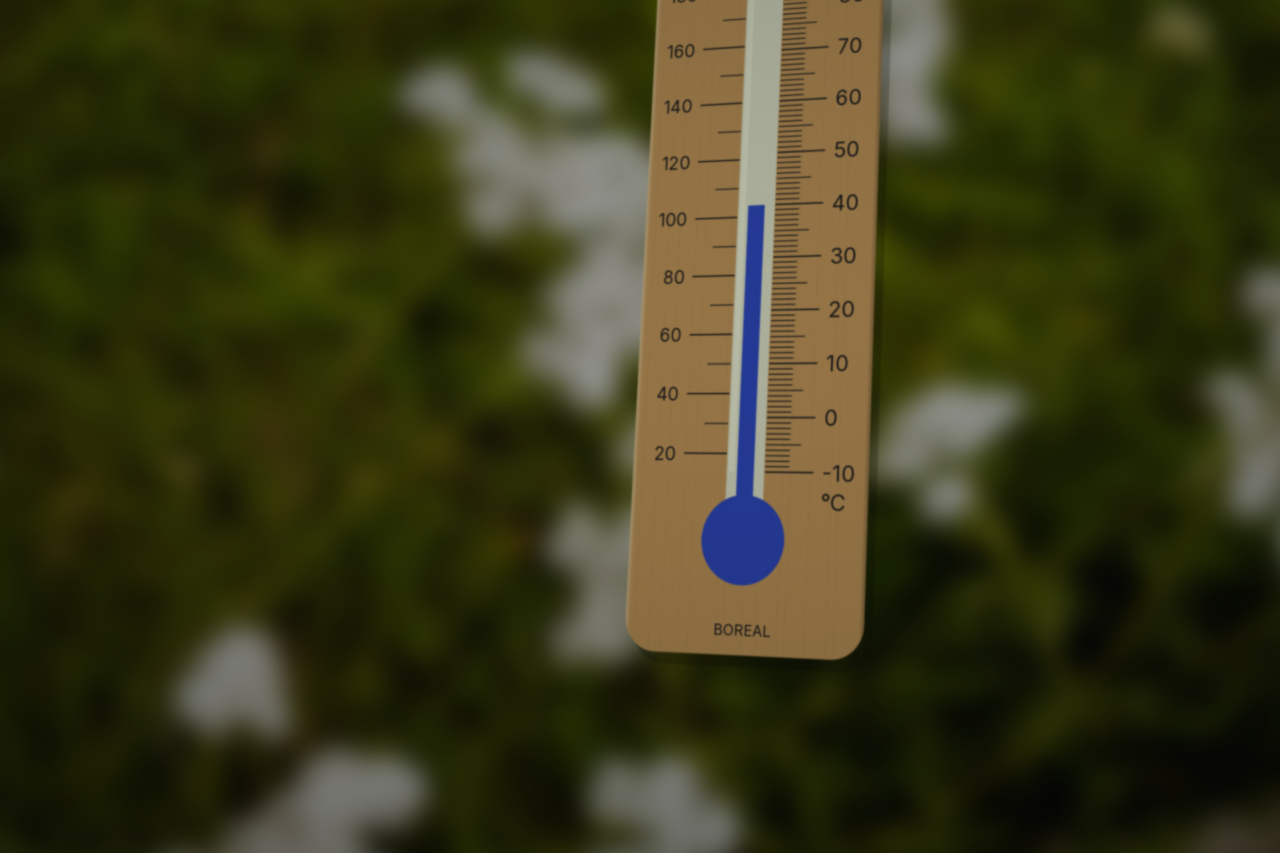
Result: 40 °C
